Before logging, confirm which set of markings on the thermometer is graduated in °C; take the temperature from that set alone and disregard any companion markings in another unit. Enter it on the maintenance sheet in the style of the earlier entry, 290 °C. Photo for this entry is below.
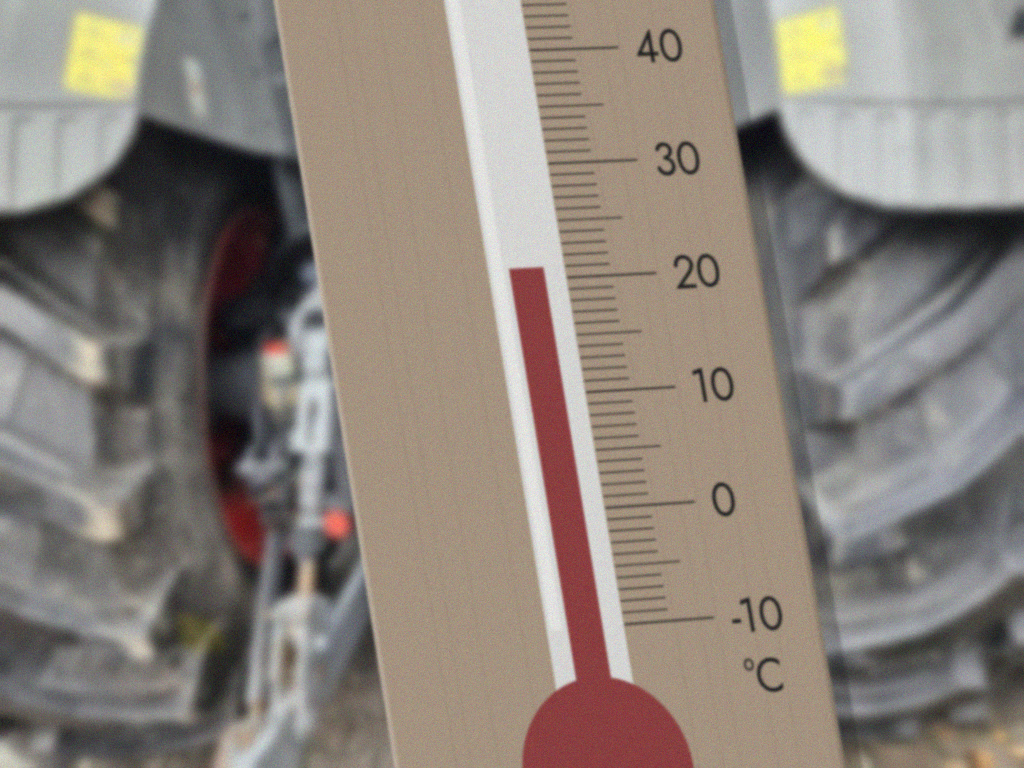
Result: 21 °C
